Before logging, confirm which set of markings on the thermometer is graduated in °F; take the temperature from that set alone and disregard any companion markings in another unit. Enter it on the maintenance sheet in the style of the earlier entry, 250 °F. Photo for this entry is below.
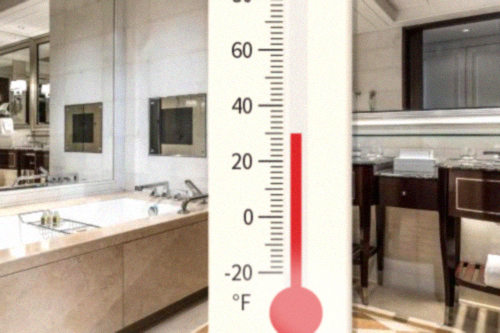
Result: 30 °F
